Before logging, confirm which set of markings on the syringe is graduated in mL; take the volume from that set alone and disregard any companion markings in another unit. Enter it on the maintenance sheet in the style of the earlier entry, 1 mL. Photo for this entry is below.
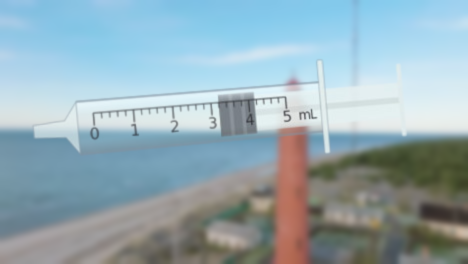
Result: 3.2 mL
